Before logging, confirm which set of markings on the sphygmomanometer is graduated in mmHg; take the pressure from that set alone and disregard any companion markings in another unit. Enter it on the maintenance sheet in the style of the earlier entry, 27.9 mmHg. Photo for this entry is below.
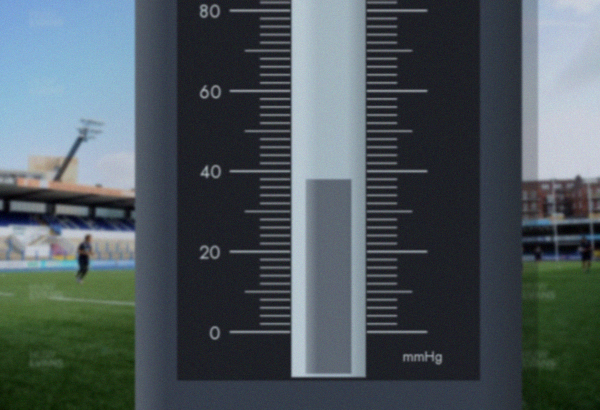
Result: 38 mmHg
